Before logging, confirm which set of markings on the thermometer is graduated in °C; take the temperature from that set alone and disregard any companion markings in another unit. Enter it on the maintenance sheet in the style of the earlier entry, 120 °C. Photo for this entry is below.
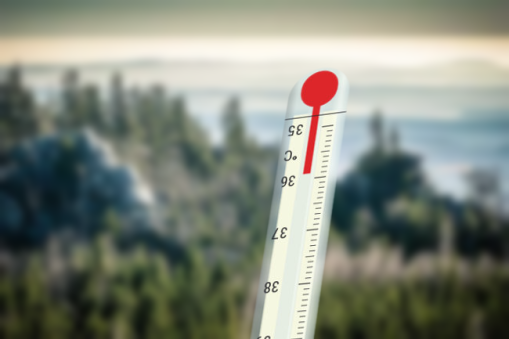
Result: 35.9 °C
